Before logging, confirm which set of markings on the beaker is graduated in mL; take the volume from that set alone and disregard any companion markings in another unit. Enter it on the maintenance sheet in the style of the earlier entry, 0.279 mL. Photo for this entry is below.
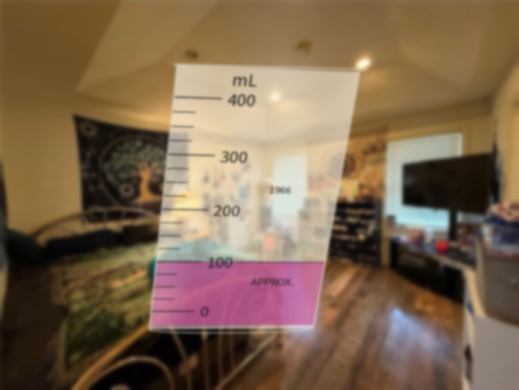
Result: 100 mL
